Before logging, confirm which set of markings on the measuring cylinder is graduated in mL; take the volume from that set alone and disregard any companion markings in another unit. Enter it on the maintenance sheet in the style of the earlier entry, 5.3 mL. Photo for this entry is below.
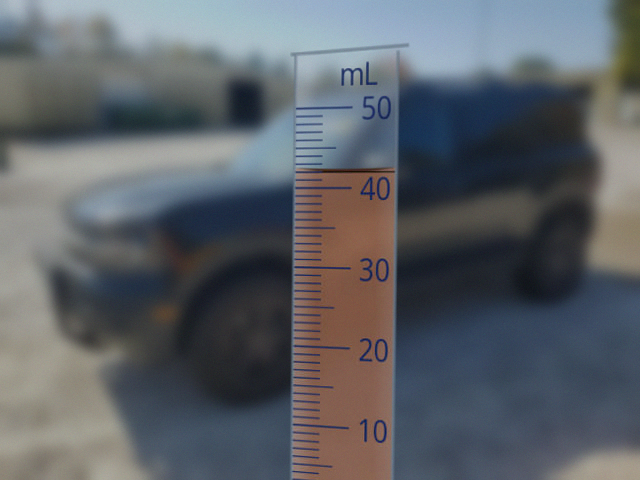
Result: 42 mL
